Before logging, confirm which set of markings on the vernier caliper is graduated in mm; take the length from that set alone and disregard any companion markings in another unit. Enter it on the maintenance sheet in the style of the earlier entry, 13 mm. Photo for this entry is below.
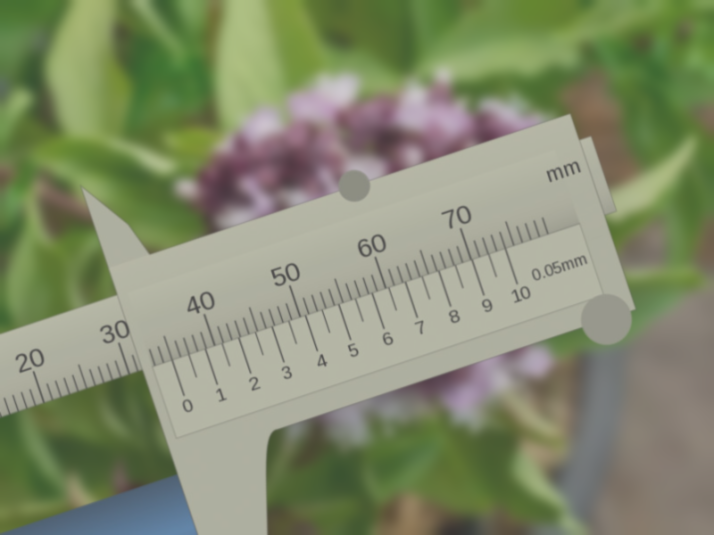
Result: 35.0 mm
